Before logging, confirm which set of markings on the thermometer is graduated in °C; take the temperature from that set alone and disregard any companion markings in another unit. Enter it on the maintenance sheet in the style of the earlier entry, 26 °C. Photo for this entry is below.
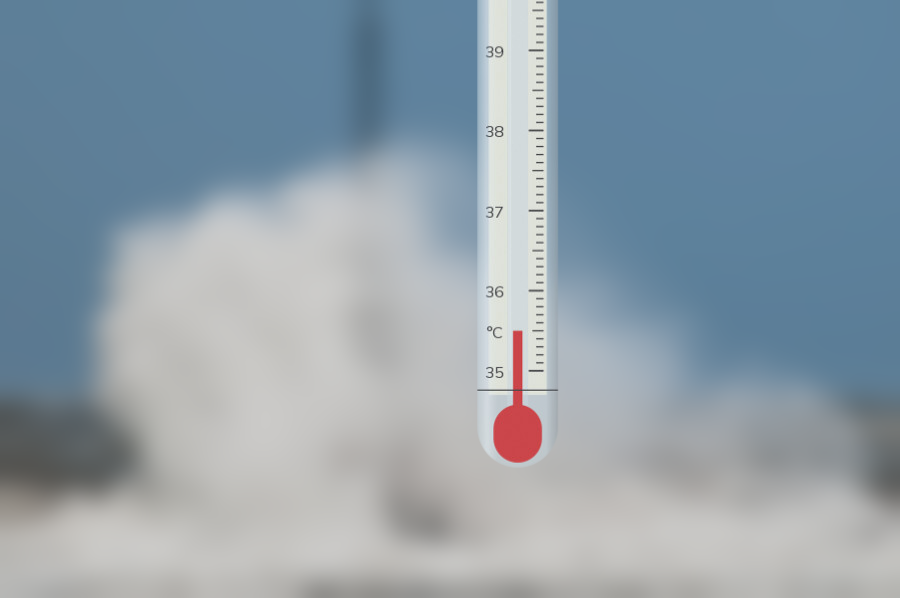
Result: 35.5 °C
